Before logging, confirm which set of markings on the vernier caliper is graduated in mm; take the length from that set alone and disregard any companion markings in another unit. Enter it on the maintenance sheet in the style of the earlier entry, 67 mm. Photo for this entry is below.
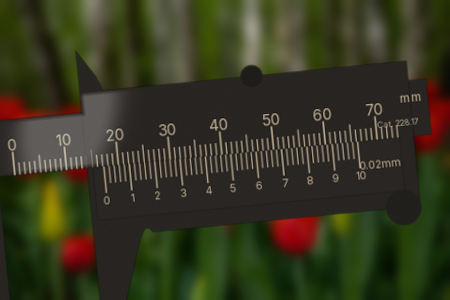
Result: 17.2 mm
